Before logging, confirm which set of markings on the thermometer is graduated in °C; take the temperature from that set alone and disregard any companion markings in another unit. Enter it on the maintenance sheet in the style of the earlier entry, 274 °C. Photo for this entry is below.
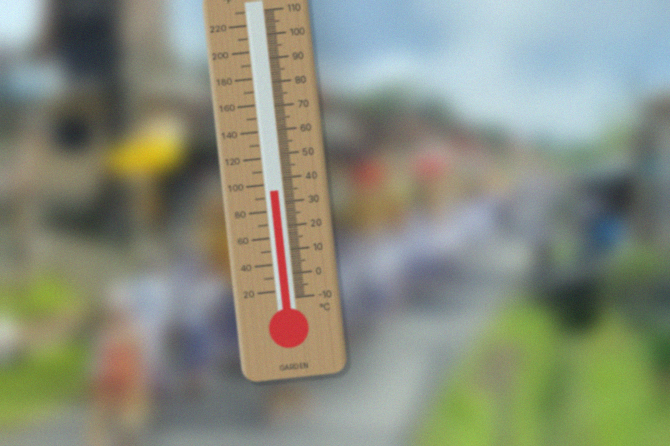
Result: 35 °C
